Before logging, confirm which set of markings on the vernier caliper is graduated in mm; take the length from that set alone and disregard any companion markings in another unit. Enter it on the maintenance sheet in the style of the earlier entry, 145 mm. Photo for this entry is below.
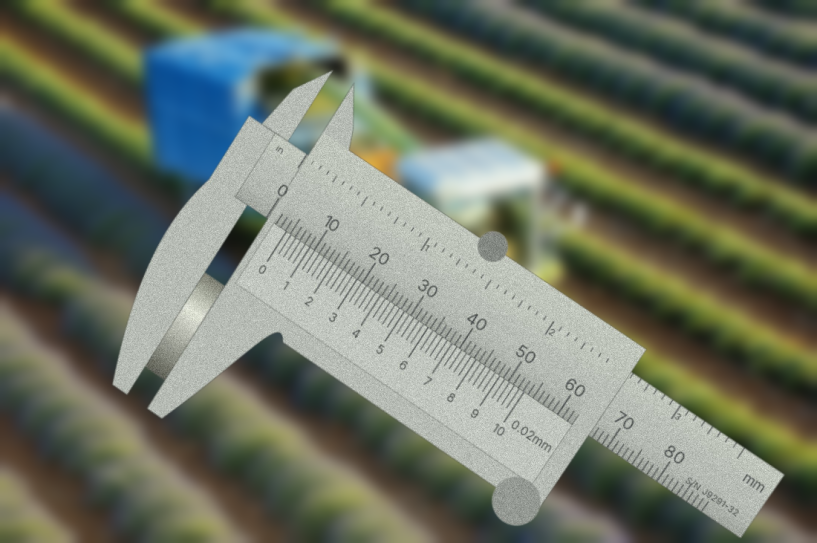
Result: 4.2 mm
